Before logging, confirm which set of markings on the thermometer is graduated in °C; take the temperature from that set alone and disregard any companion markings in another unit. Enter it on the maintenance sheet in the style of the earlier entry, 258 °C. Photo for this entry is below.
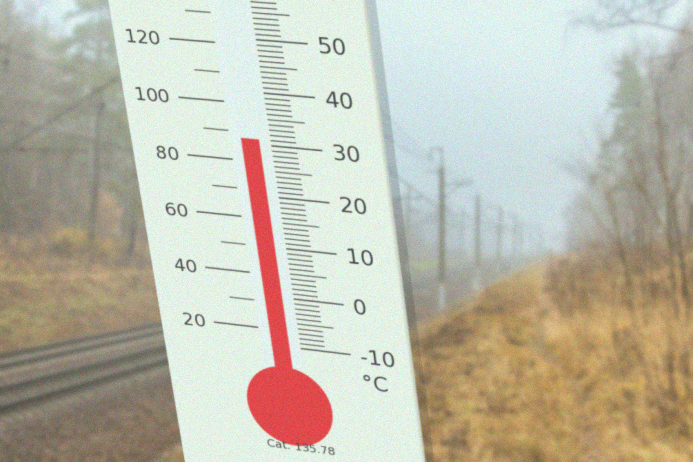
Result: 31 °C
